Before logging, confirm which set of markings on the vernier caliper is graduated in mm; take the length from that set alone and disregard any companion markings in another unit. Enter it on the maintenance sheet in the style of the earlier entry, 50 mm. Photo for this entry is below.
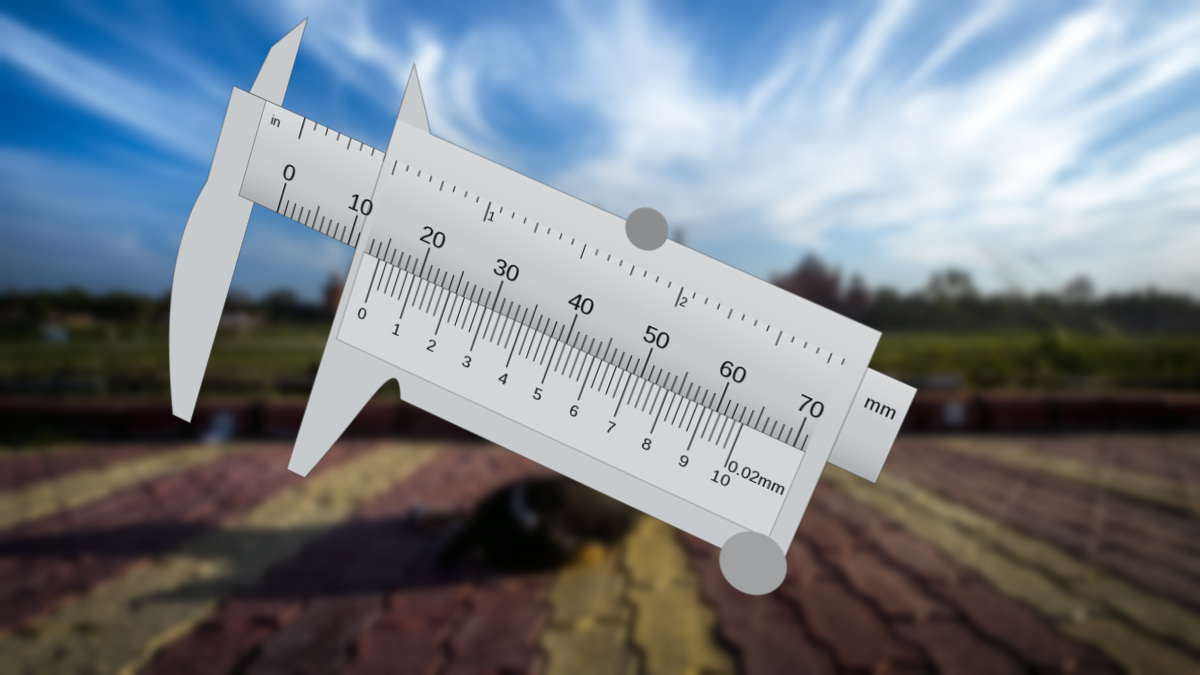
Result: 14.4 mm
